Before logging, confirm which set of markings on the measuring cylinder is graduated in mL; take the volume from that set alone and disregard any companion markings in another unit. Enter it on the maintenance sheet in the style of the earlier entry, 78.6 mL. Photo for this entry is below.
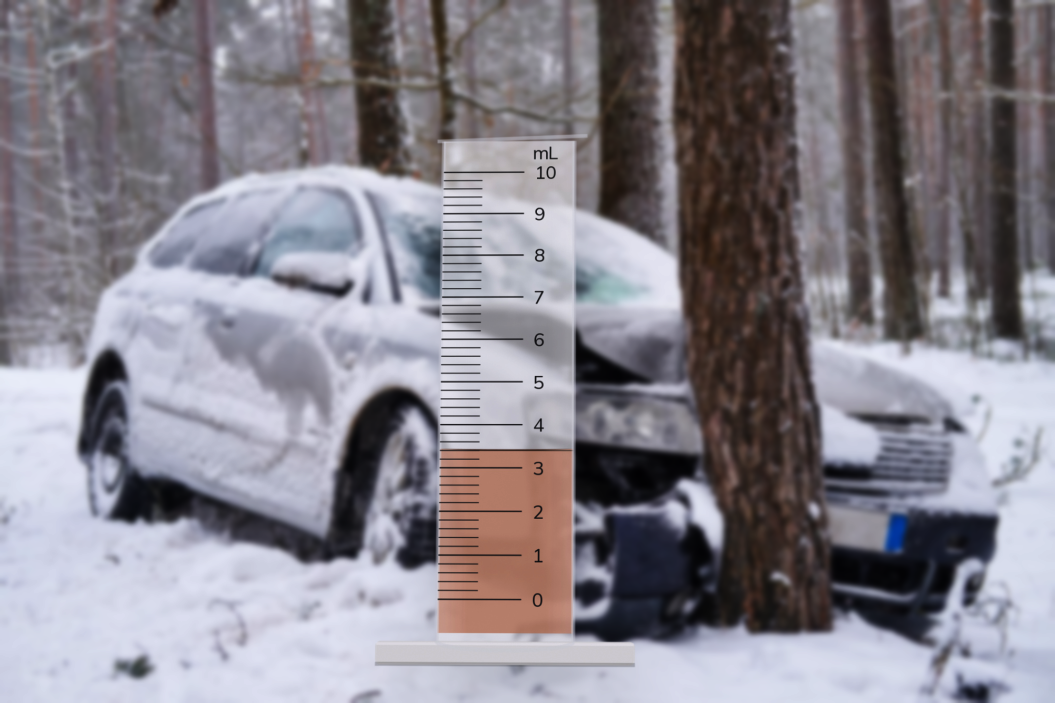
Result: 3.4 mL
